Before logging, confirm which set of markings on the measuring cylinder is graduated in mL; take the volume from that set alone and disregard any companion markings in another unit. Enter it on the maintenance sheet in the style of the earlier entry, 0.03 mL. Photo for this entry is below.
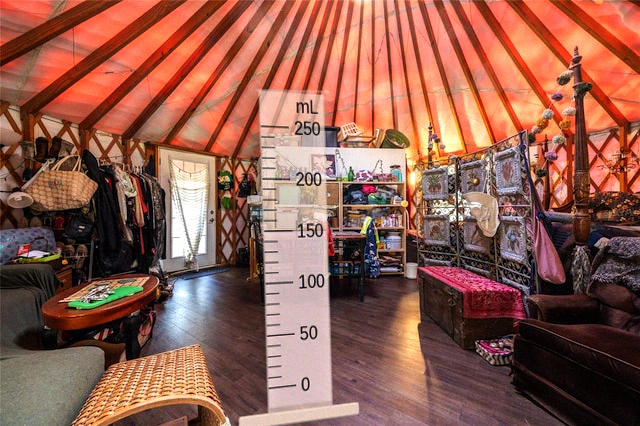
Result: 150 mL
